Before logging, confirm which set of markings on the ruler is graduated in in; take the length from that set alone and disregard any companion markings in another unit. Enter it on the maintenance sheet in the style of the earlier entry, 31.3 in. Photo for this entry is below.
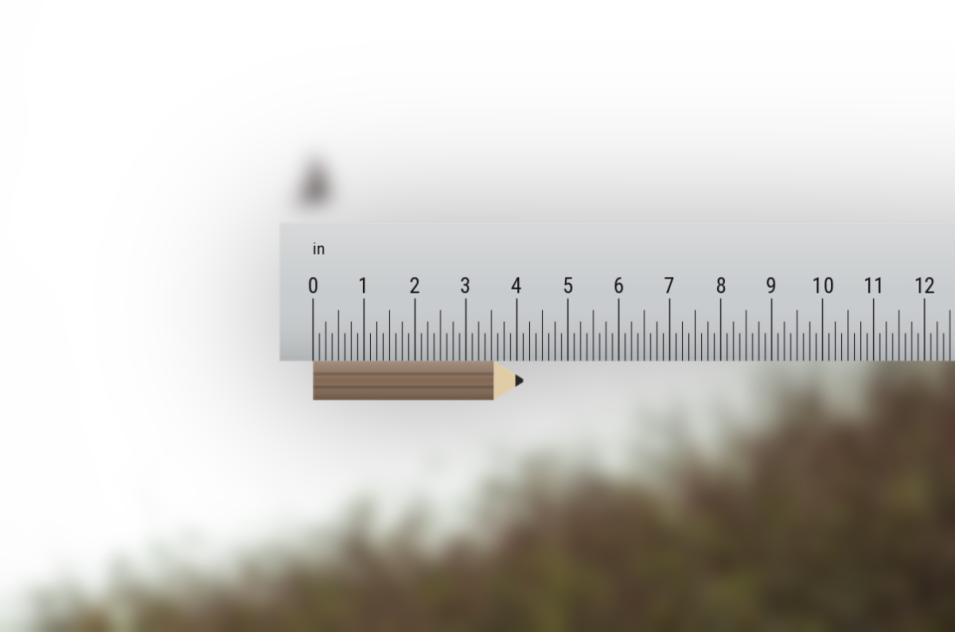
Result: 4.125 in
